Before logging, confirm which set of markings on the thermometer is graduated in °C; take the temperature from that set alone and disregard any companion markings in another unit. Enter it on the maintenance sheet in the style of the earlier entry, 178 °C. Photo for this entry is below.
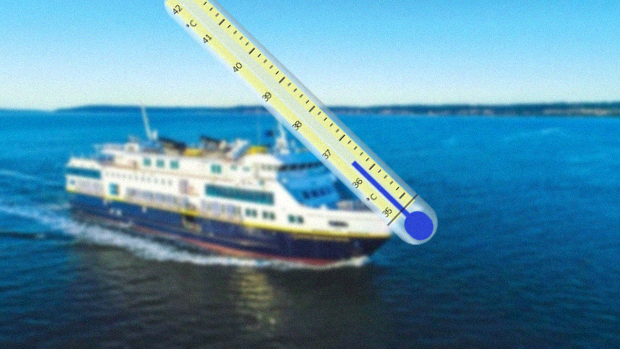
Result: 36.4 °C
